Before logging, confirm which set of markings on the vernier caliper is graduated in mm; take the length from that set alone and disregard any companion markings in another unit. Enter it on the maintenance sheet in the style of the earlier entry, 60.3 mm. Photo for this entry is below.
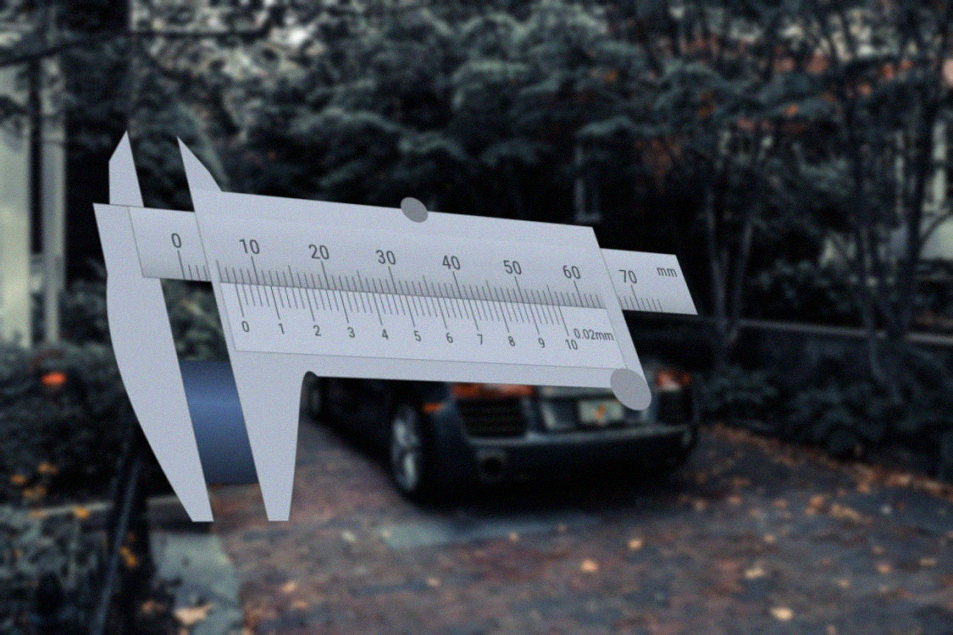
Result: 6.8 mm
